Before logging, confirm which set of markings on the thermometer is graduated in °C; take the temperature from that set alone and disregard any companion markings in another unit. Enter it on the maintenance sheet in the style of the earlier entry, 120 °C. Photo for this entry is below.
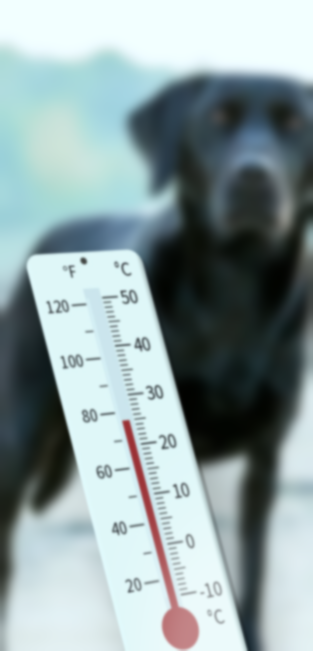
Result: 25 °C
